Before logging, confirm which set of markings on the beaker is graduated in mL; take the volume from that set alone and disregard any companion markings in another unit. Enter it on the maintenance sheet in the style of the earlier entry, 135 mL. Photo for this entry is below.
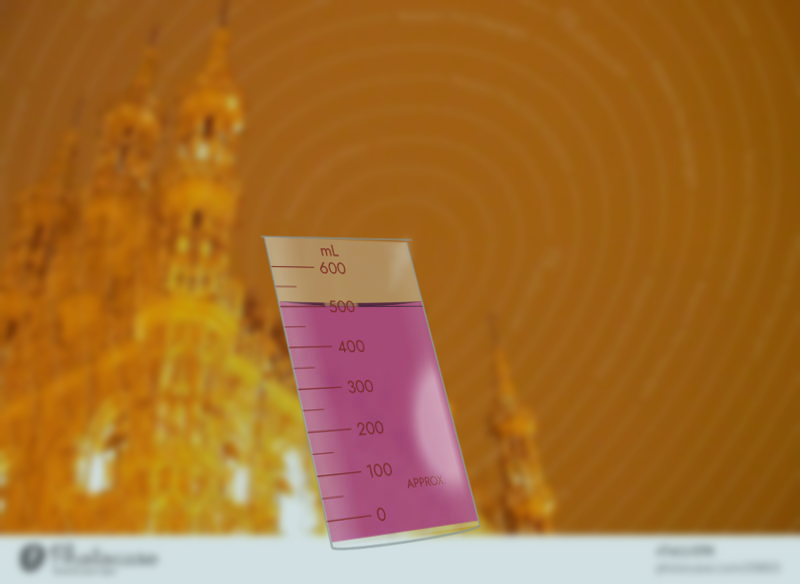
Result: 500 mL
